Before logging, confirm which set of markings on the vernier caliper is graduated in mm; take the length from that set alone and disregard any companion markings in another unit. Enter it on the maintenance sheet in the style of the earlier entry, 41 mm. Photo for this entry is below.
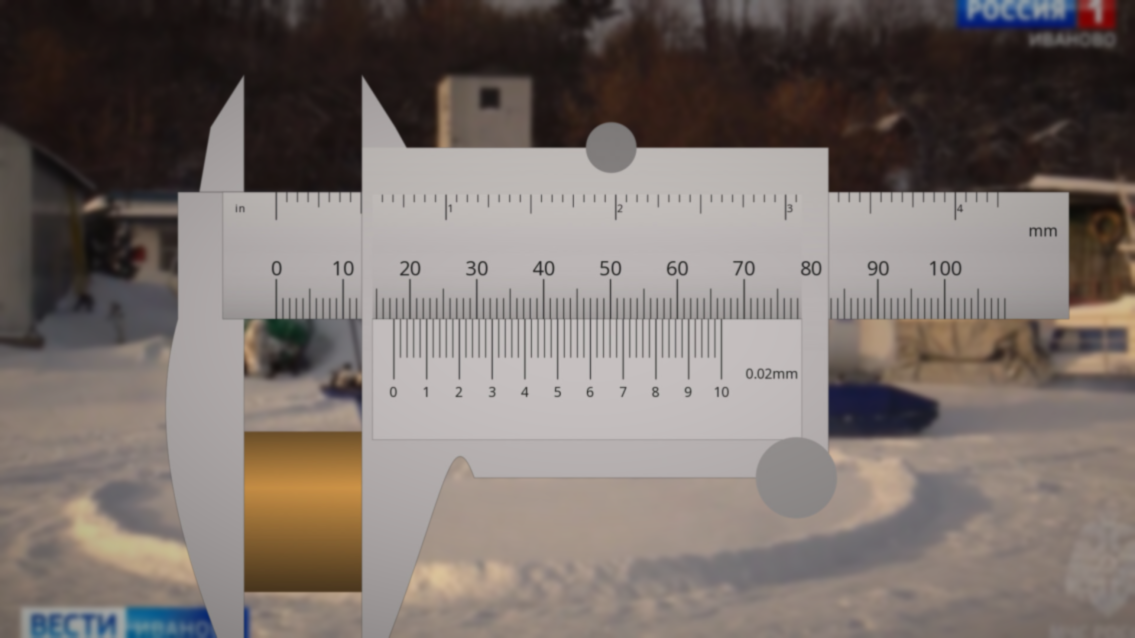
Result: 17.6 mm
